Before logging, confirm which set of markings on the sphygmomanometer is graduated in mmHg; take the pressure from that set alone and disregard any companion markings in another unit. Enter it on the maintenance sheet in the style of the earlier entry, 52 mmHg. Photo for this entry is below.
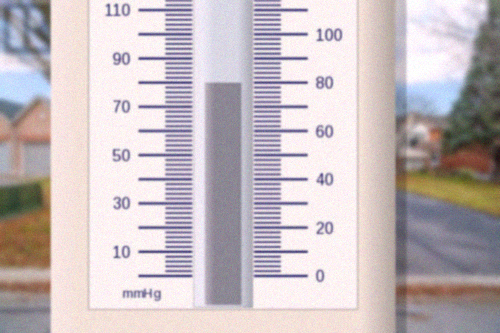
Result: 80 mmHg
